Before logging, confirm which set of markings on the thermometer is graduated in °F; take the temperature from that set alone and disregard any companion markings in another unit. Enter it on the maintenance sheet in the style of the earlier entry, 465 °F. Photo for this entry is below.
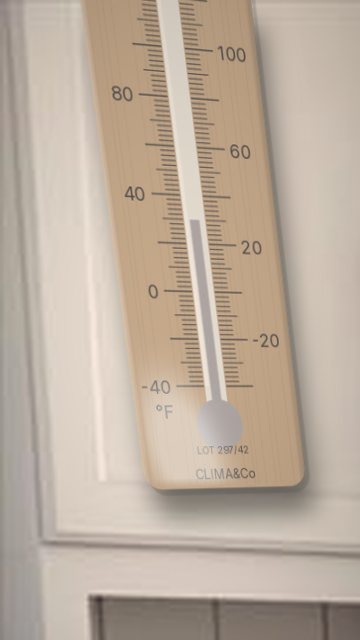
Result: 30 °F
